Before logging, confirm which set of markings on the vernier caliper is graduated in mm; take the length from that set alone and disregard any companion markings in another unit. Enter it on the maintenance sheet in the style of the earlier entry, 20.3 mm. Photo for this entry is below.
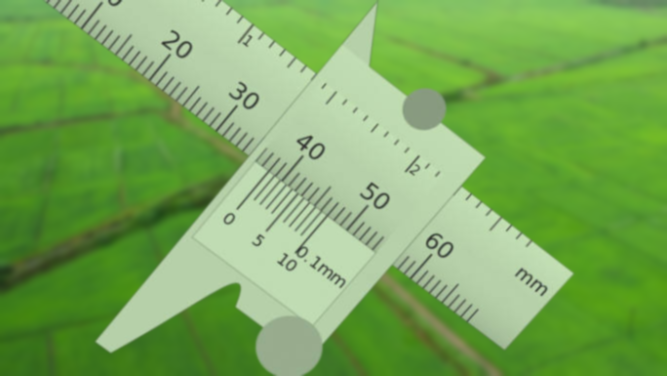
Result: 38.0 mm
